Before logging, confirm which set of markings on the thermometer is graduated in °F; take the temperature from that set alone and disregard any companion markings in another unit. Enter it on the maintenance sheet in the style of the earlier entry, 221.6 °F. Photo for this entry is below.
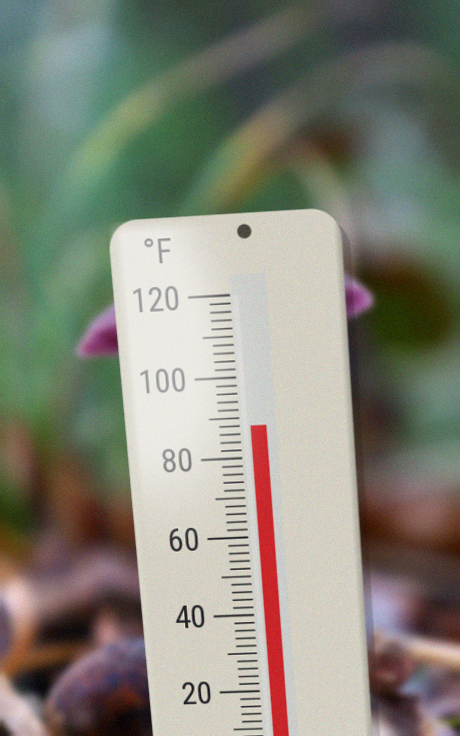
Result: 88 °F
